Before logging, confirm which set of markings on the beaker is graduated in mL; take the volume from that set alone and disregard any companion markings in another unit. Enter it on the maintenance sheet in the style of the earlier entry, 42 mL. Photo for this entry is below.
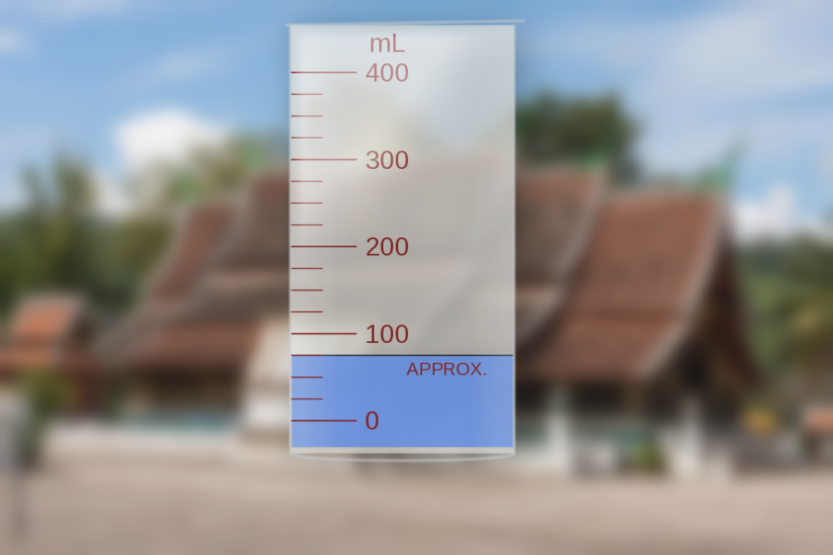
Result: 75 mL
